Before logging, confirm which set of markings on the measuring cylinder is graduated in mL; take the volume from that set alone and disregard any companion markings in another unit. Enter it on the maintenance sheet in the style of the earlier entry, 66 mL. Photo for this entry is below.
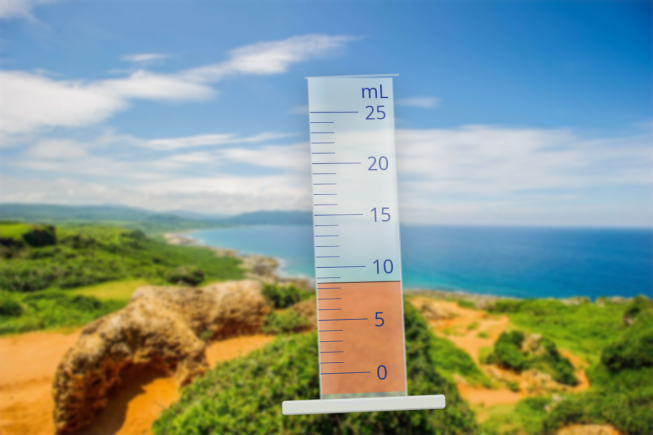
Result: 8.5 mL
